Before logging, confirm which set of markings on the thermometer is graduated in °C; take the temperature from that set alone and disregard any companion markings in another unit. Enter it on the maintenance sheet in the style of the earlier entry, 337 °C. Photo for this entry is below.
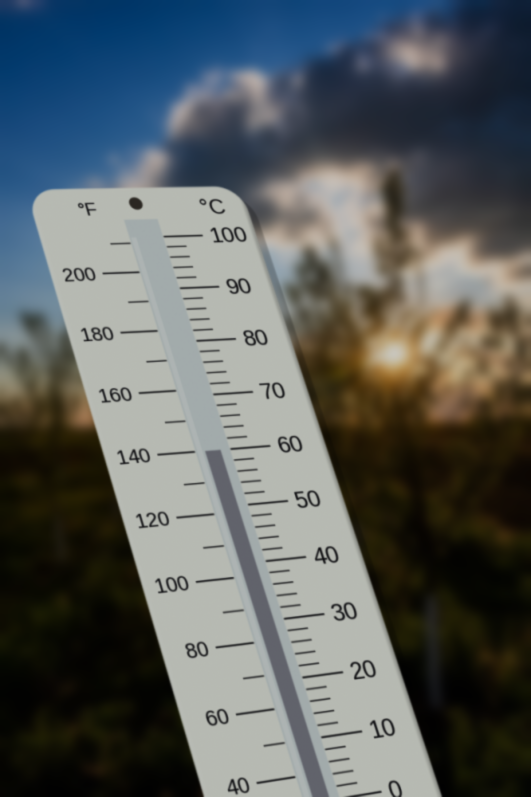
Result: 60 °C
